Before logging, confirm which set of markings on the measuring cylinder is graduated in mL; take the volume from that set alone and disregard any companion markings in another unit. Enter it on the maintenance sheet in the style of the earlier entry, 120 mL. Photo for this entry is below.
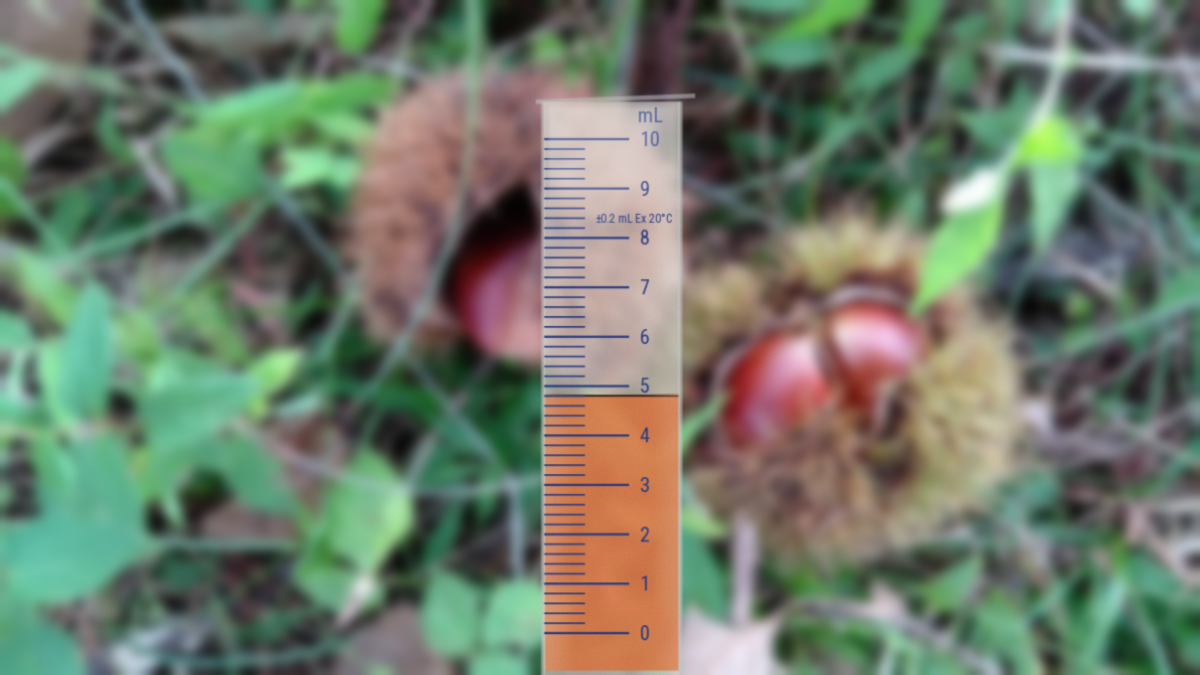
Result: 4.8 mL
